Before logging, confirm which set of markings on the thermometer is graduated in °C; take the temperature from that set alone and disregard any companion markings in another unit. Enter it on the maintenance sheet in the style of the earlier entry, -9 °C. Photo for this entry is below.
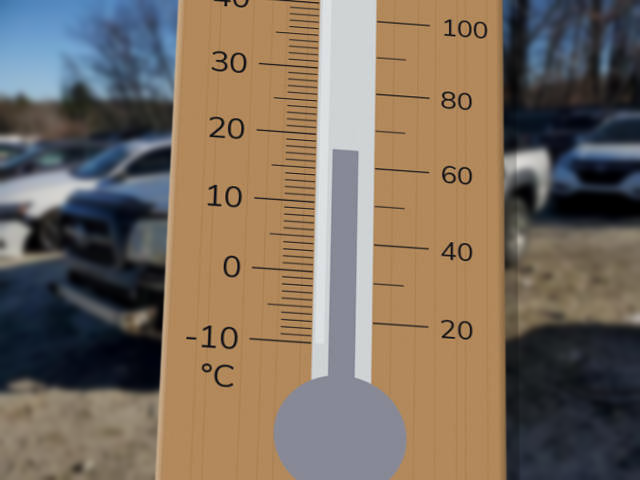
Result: 18 °C
